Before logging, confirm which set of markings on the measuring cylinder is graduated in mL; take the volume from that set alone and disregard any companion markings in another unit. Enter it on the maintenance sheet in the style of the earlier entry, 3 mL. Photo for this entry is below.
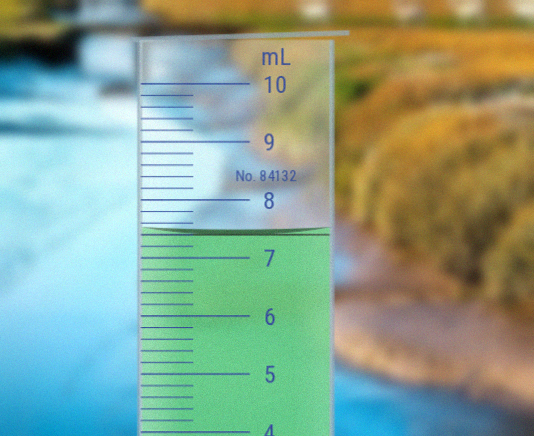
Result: 7.4 mL
